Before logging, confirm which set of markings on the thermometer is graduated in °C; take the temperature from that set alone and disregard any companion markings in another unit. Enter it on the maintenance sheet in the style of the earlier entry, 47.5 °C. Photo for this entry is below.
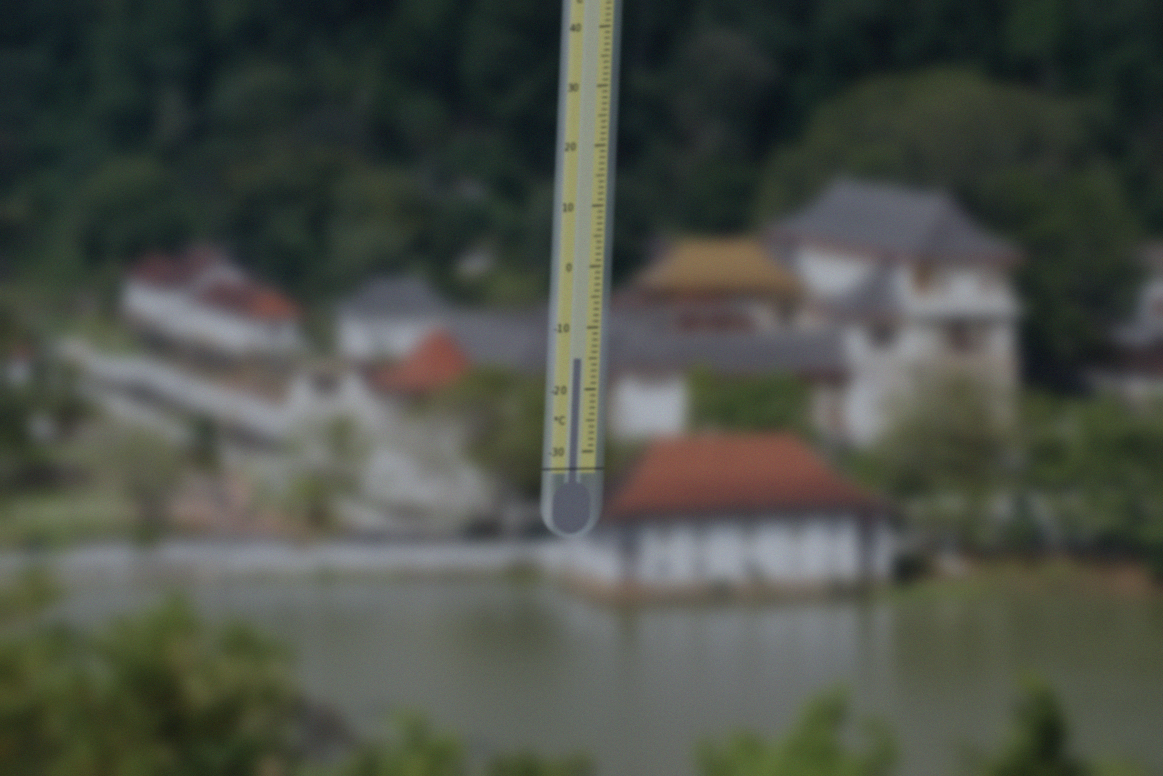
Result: -15 °C
